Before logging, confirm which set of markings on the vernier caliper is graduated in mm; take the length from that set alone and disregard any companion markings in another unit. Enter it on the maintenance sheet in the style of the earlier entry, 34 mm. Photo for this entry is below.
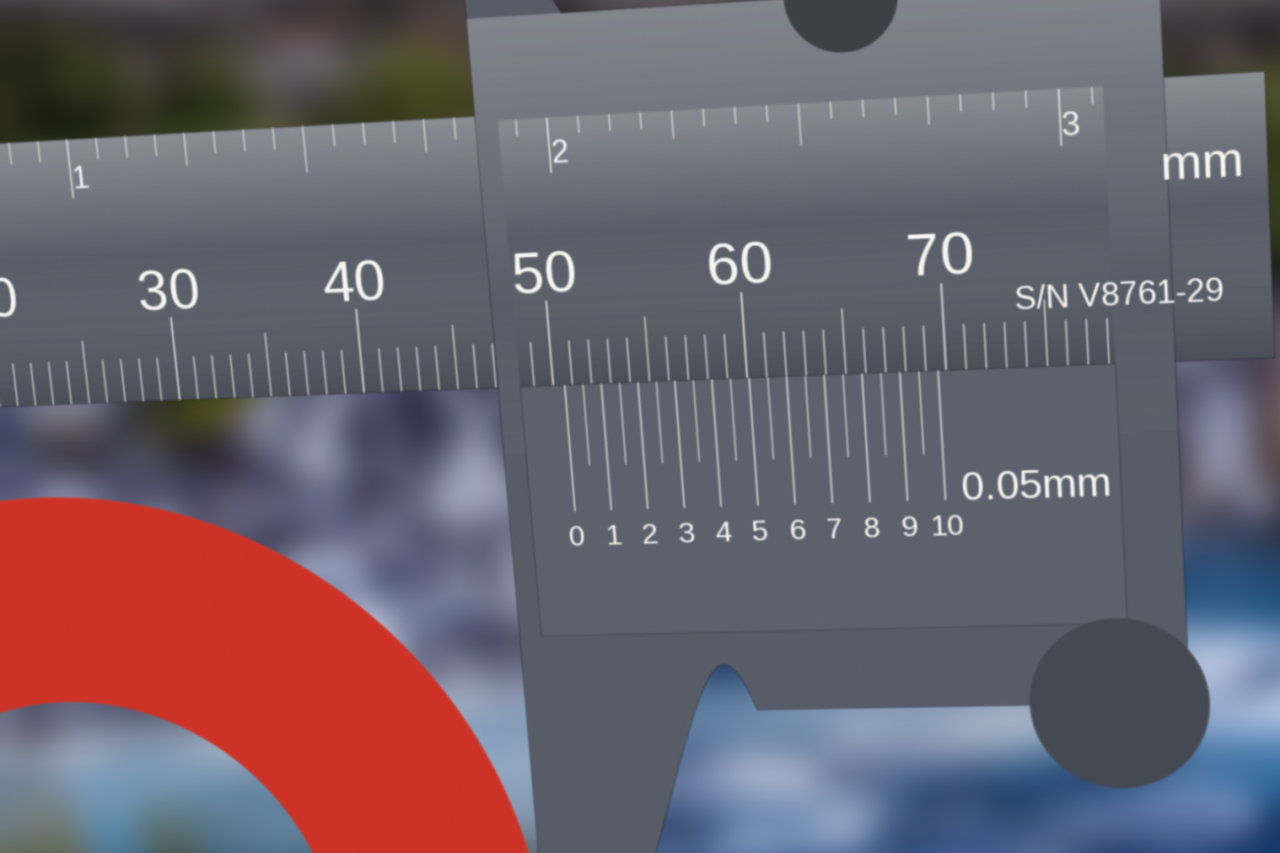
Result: 50.6 mm
